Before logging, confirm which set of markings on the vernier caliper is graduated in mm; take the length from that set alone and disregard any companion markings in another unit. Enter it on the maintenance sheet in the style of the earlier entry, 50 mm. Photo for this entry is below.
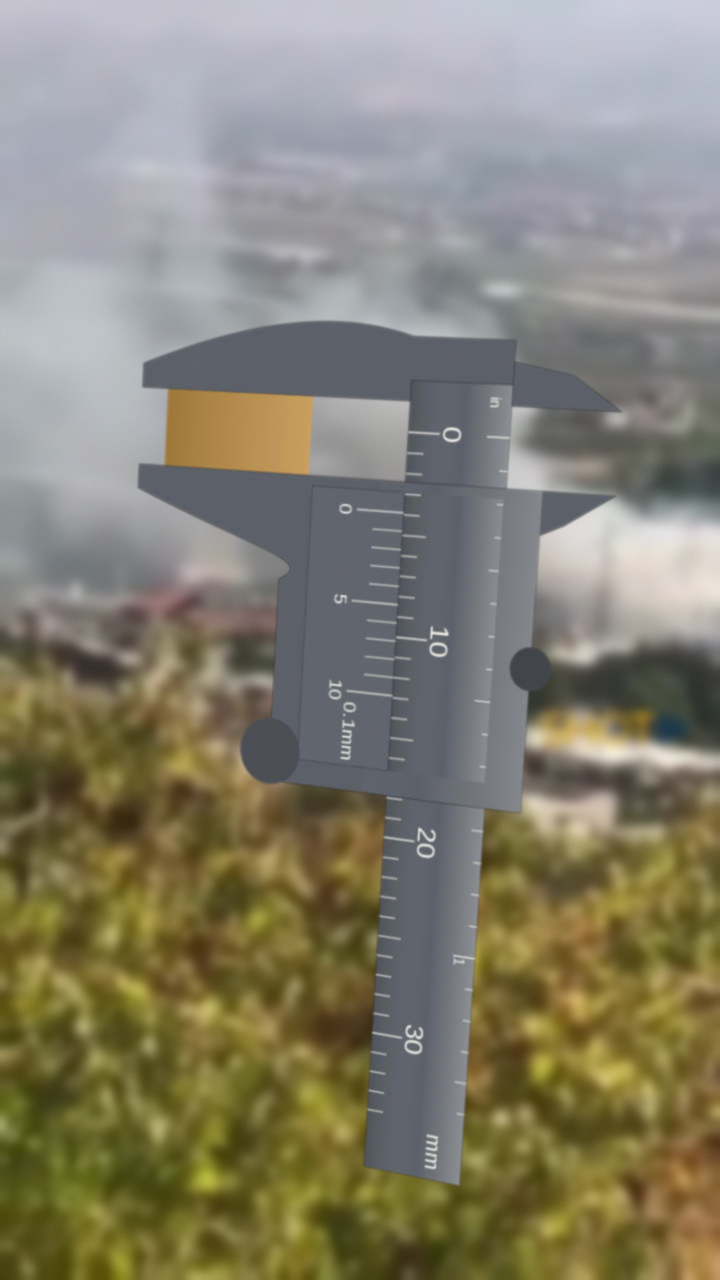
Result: 3.9 mm
